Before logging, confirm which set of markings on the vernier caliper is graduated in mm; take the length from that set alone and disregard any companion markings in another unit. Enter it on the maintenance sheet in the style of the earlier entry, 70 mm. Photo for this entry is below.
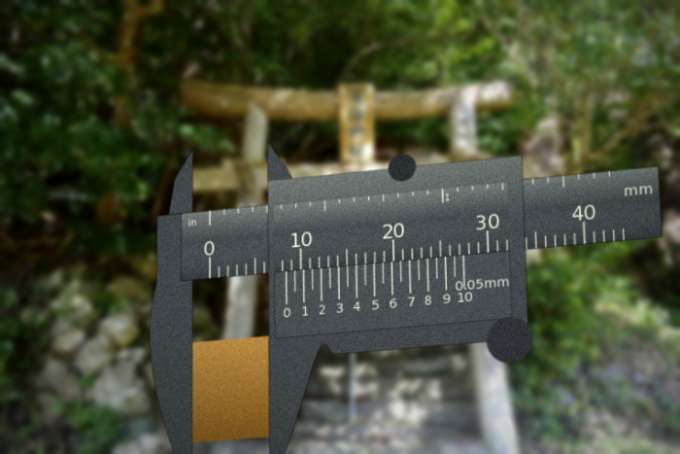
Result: 8.4 mm
